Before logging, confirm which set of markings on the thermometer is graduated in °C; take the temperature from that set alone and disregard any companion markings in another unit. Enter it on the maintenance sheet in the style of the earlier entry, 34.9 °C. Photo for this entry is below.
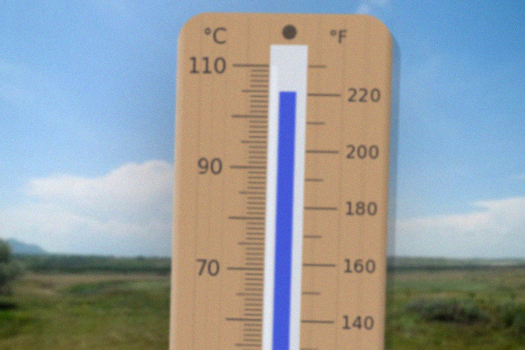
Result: 105 °C
